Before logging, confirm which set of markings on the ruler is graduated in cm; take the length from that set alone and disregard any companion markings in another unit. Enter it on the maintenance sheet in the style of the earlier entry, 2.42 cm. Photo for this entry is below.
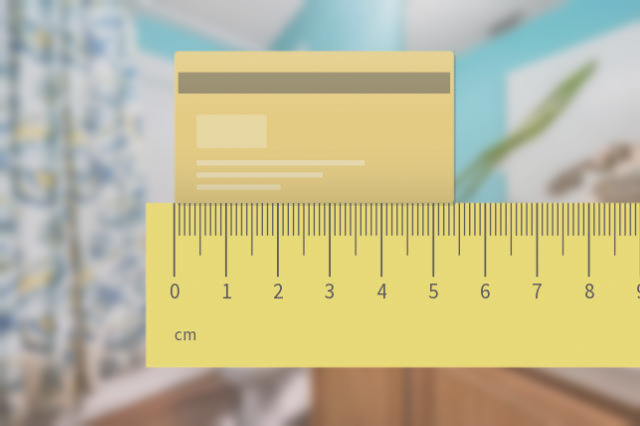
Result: 5.4 cm
